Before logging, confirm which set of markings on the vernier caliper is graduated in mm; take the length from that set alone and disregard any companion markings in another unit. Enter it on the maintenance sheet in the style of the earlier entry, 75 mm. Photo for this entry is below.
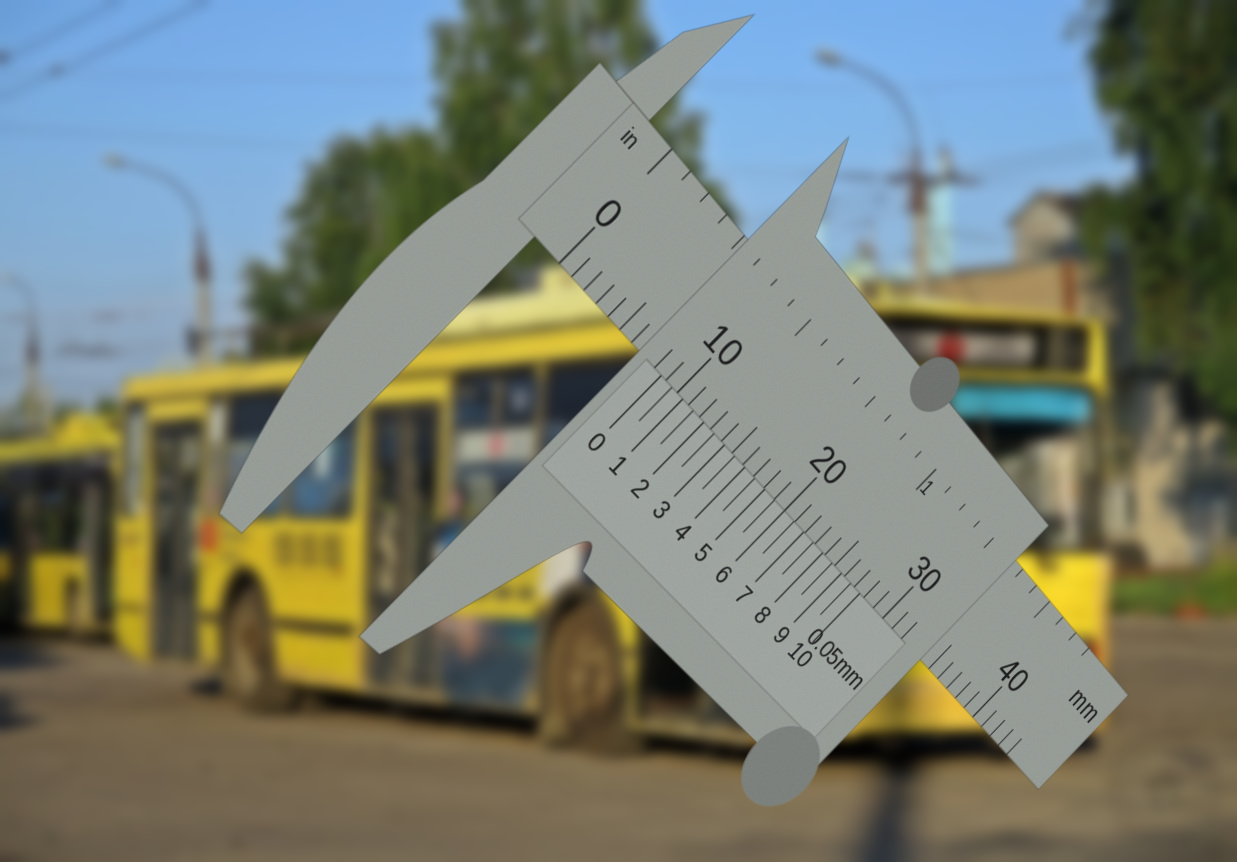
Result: 8.6 mm
